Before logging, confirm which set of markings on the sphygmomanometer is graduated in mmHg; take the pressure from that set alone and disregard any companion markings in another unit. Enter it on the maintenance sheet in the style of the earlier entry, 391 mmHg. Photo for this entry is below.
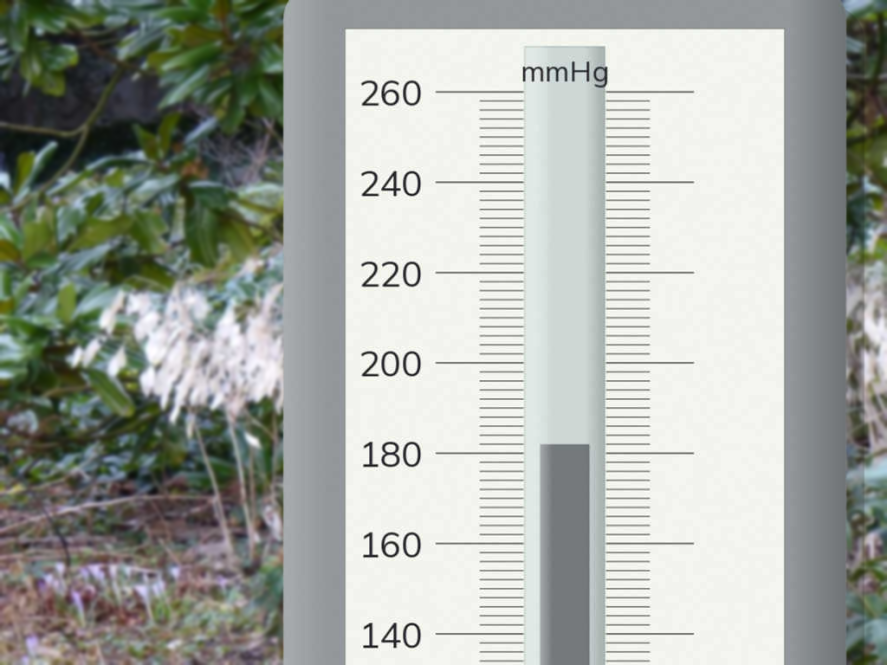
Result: 182 mmHg
